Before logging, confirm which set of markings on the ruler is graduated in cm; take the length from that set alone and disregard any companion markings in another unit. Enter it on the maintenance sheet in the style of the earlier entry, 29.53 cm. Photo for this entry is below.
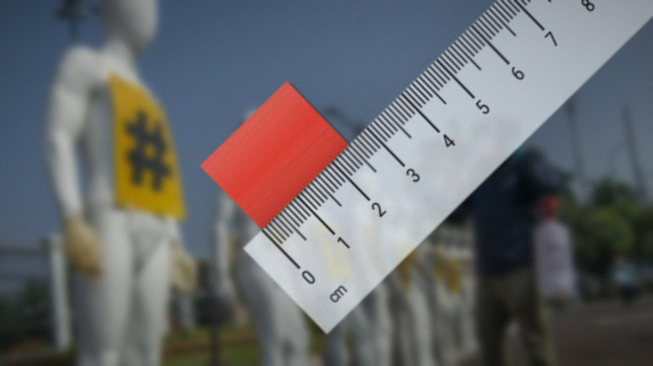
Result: 2.5 cm
